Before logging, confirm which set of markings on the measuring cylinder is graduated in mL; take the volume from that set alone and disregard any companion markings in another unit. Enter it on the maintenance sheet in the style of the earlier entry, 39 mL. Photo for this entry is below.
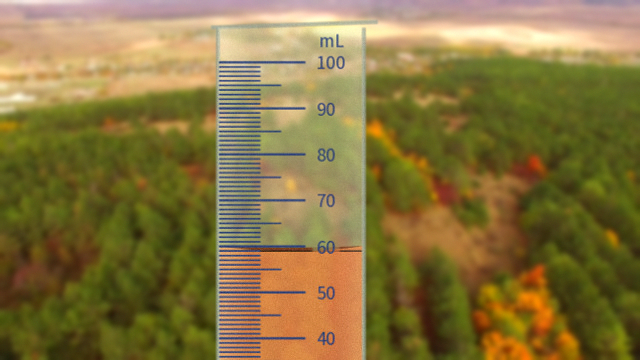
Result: 59 mL
